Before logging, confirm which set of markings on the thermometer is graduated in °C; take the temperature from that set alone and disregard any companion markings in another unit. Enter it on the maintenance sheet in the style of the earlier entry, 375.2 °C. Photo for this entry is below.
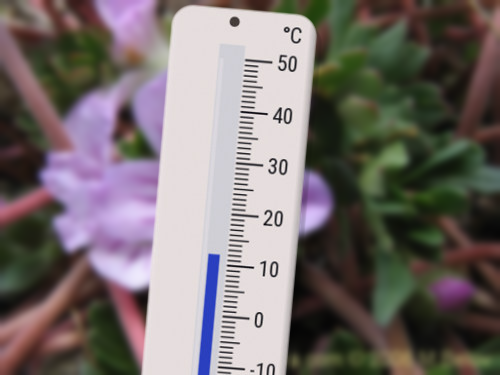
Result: 12 °C
